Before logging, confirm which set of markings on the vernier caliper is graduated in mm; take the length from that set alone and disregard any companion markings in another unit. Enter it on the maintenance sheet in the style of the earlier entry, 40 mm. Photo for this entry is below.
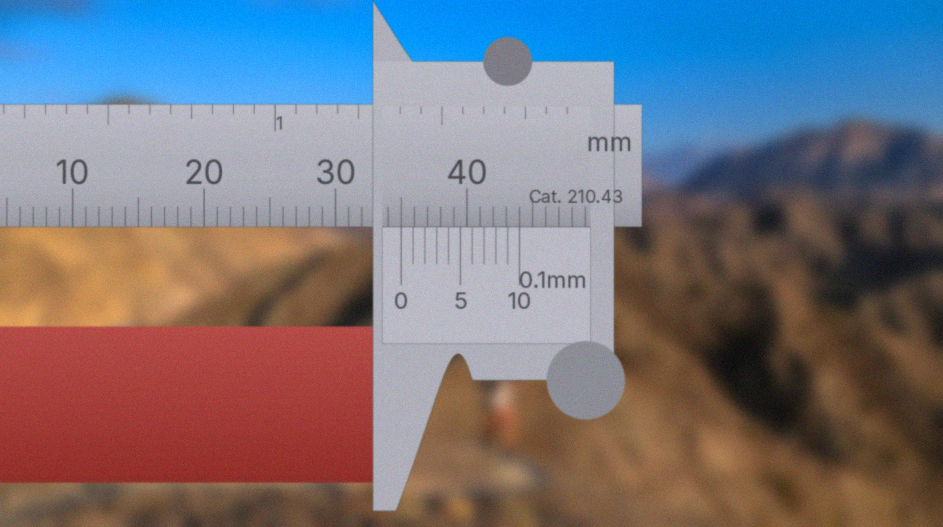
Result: 35.0 mm
